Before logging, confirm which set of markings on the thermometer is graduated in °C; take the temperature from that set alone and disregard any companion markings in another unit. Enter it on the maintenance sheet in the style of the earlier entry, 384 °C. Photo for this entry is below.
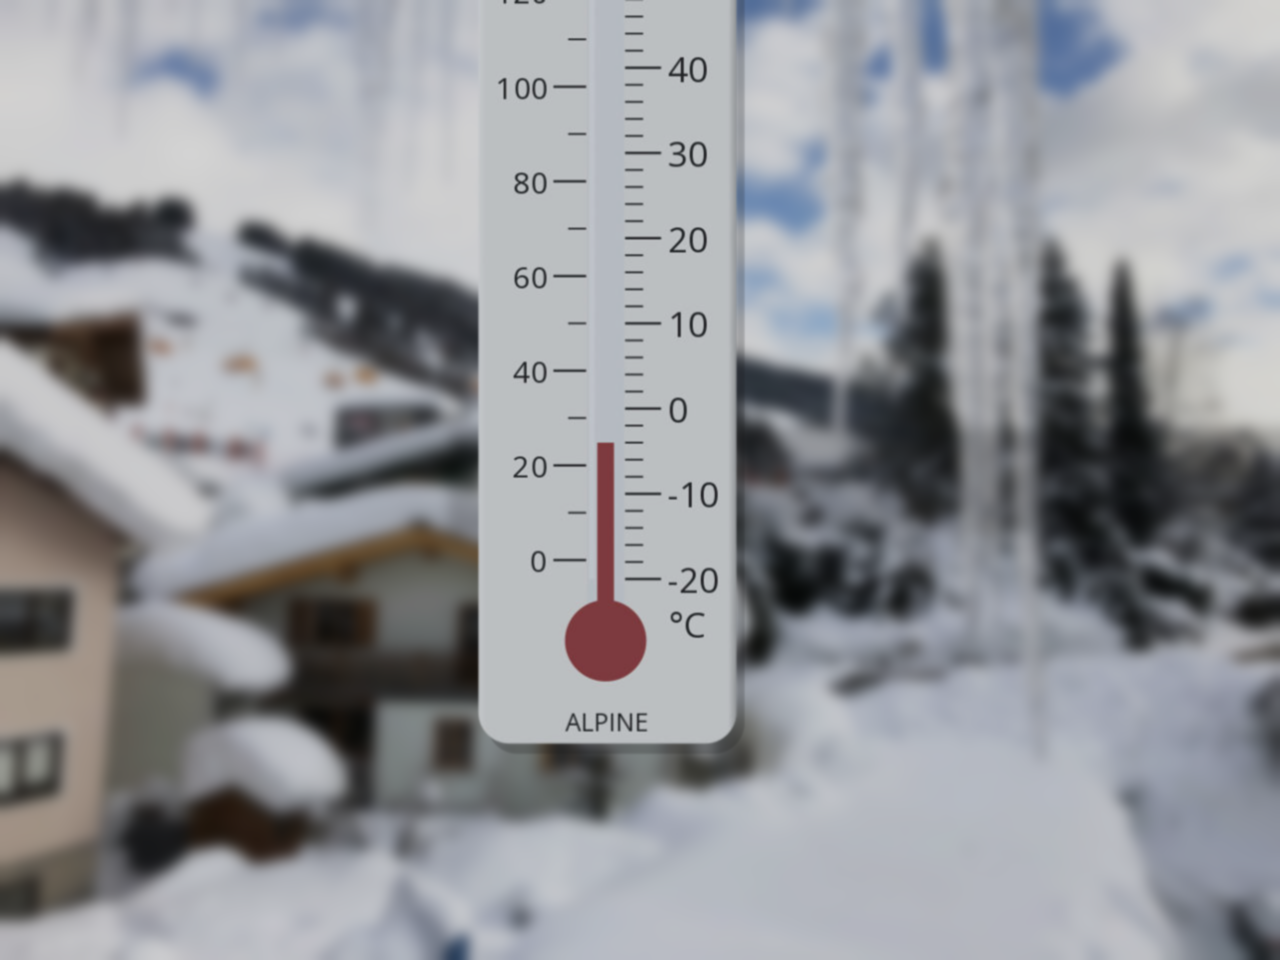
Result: -4 °C
